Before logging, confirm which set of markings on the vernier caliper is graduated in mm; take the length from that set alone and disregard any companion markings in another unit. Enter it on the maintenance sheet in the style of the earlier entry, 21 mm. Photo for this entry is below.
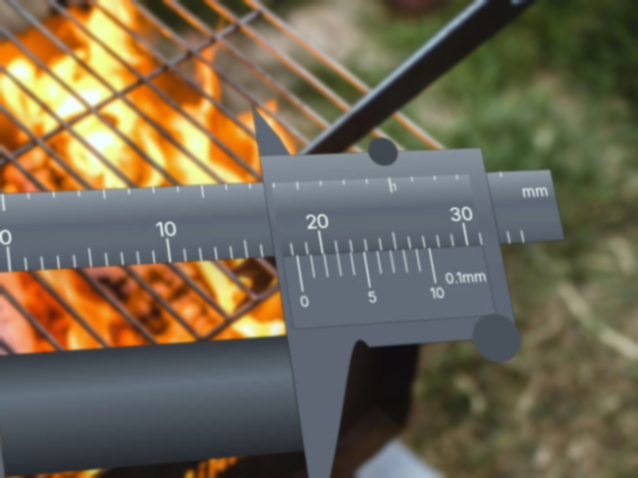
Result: 18.3 mm
